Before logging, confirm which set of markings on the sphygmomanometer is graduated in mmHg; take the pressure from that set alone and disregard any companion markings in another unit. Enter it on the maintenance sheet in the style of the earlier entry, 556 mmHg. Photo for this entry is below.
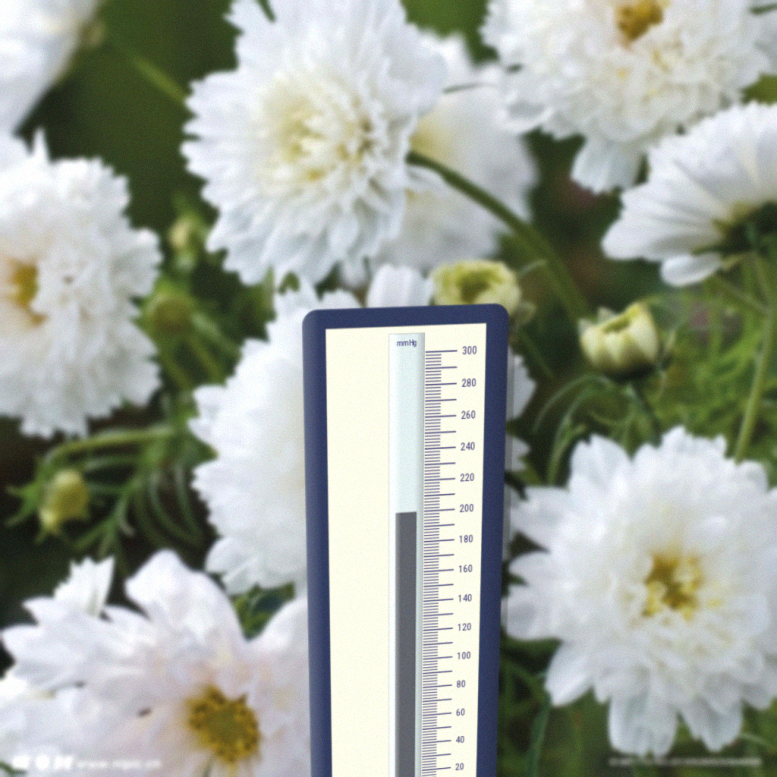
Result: 200 mmHg
